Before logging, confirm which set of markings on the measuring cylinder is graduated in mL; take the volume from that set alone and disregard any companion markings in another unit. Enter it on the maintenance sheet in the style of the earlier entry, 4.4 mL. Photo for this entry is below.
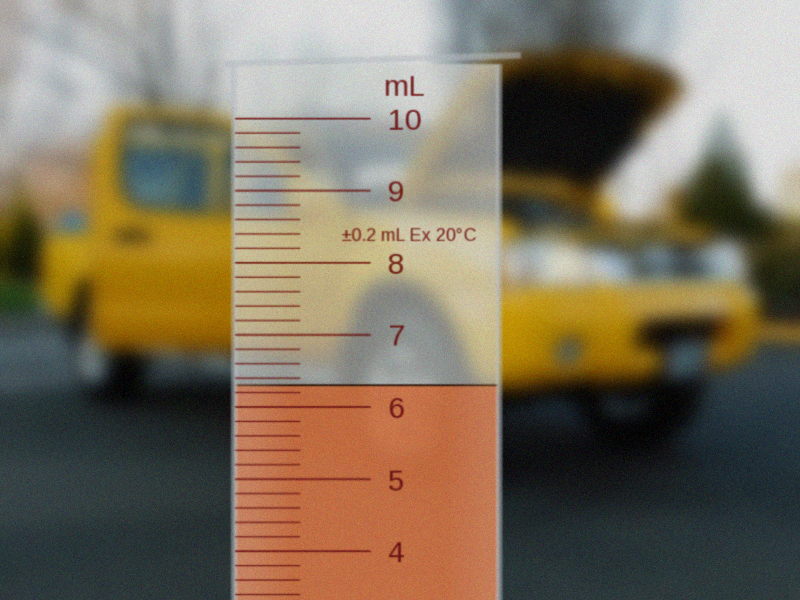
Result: 6.3 mL
